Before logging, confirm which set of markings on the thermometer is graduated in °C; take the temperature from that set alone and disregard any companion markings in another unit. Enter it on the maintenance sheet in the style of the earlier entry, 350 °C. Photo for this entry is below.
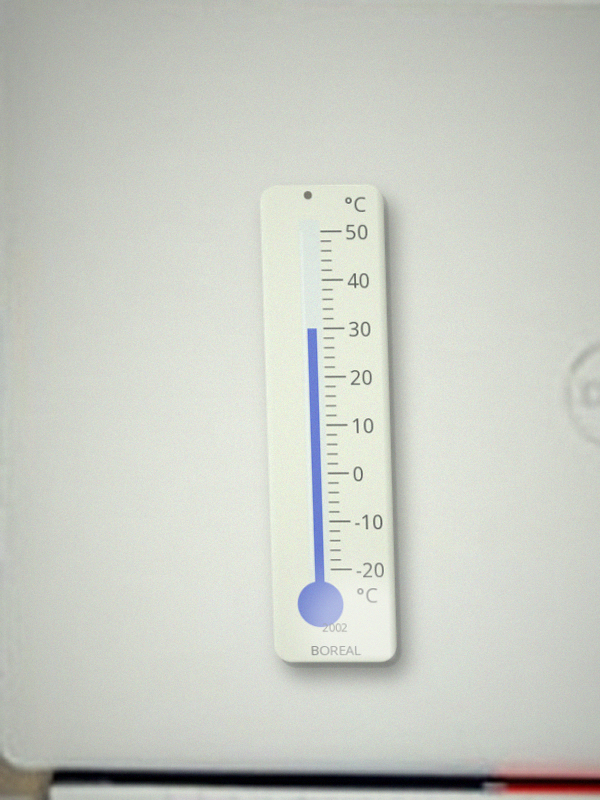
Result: 30 °C
